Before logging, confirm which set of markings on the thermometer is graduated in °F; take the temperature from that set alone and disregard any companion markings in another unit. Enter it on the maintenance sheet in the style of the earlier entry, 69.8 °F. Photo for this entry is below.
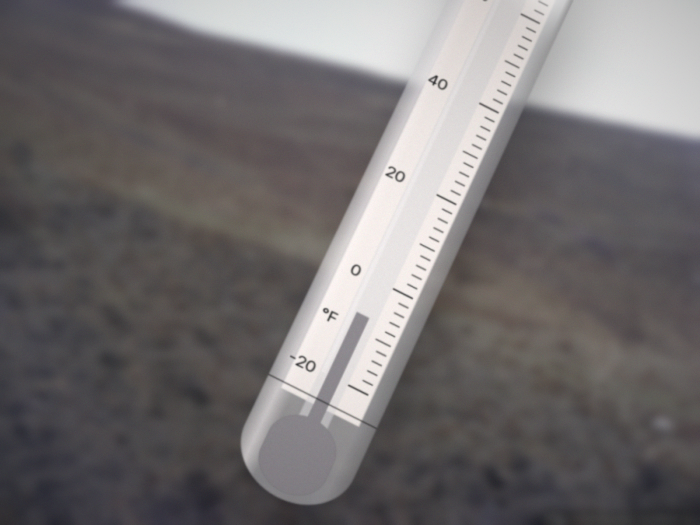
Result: -7 °F
